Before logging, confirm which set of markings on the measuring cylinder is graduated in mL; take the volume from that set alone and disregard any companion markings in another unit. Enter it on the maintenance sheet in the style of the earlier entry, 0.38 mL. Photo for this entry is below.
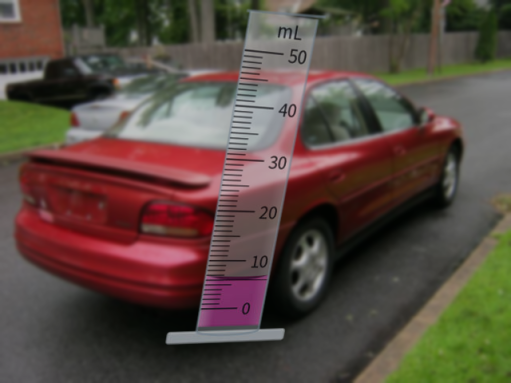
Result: 6 mL
